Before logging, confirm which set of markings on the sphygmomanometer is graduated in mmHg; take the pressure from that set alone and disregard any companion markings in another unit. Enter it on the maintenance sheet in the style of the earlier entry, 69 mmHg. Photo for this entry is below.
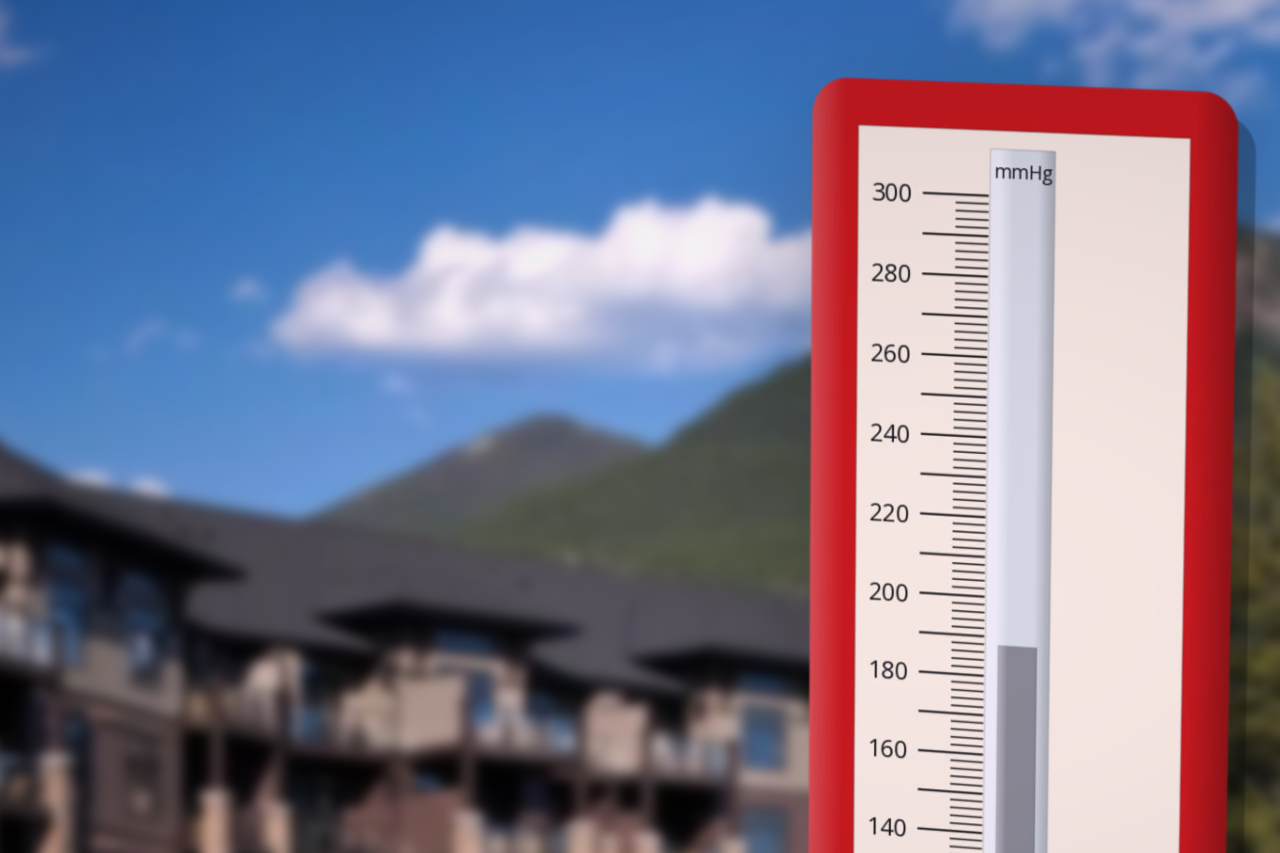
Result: 188 mmHg
